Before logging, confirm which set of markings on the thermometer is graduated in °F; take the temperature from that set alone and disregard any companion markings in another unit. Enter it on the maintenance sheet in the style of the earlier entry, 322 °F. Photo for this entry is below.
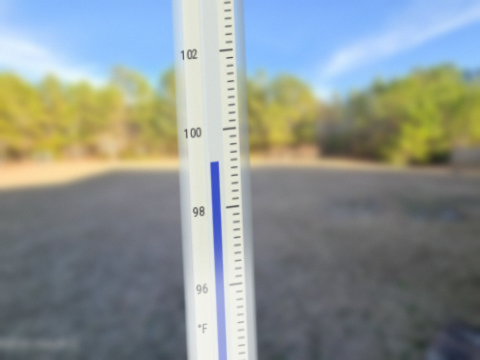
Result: 99.2 °F
